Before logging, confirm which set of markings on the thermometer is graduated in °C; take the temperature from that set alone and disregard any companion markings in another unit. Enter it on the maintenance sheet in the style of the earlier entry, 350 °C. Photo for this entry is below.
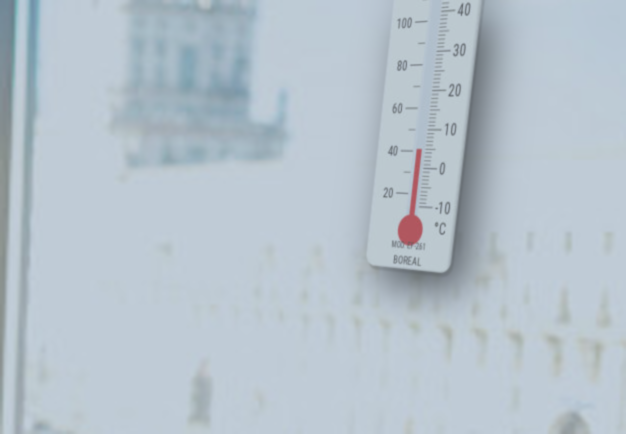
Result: 5 °C
